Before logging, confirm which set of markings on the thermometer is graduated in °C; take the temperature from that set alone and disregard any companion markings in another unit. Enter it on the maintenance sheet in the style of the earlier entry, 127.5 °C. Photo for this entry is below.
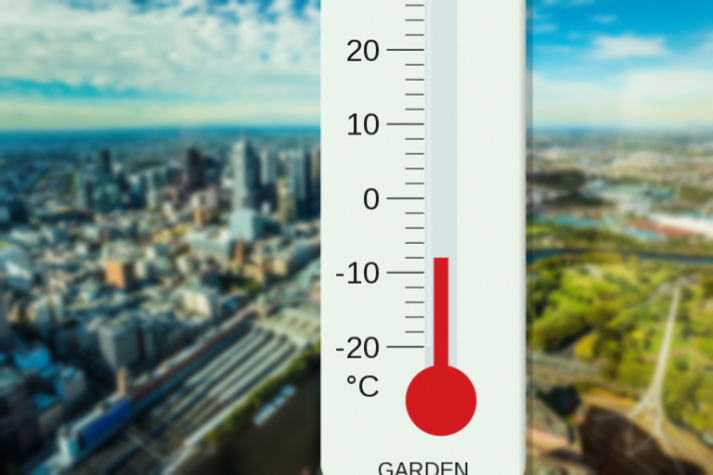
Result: -8 °C
